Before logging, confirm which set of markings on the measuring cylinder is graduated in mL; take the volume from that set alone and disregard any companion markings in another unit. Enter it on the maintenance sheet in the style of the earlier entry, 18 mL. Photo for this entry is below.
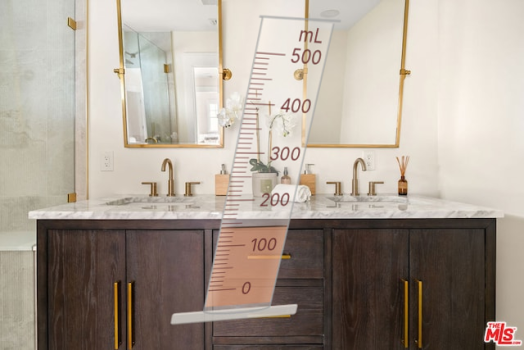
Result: 140 mL
